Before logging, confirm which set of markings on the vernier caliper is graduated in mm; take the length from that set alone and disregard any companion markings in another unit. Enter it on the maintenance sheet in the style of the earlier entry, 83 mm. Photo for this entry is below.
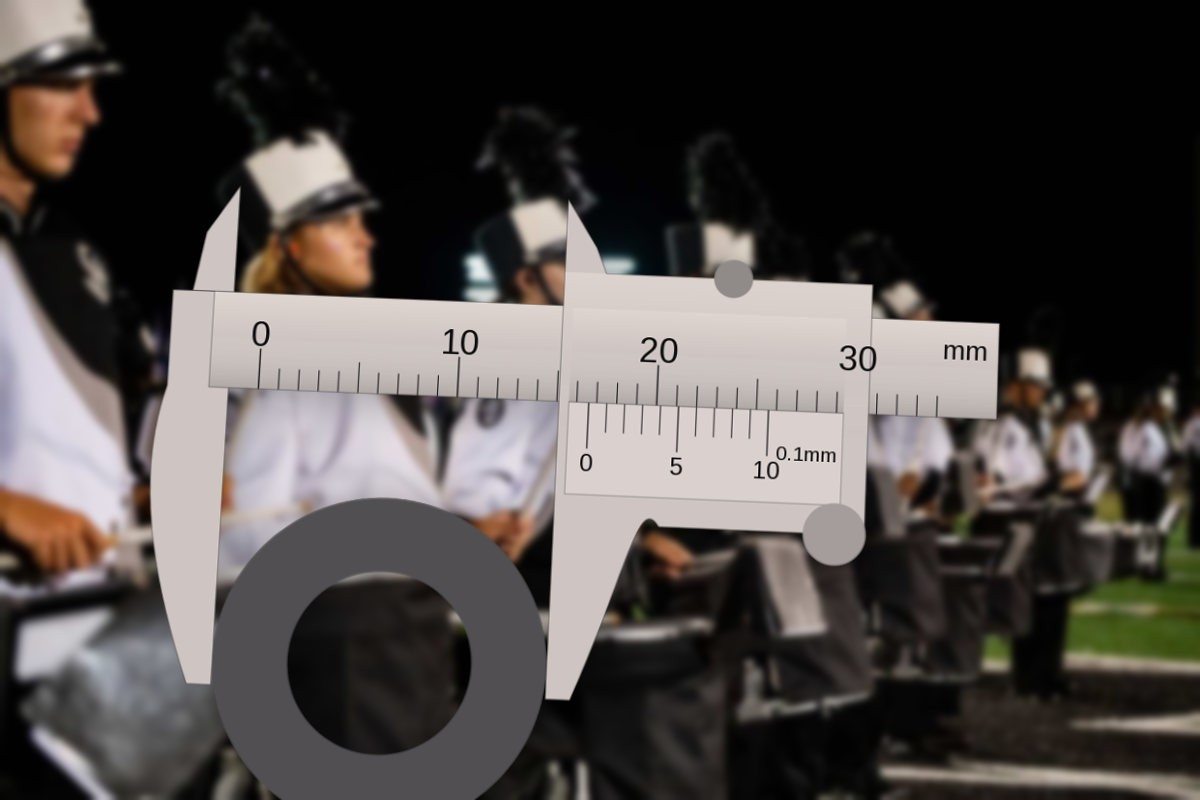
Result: 16.6 mm
